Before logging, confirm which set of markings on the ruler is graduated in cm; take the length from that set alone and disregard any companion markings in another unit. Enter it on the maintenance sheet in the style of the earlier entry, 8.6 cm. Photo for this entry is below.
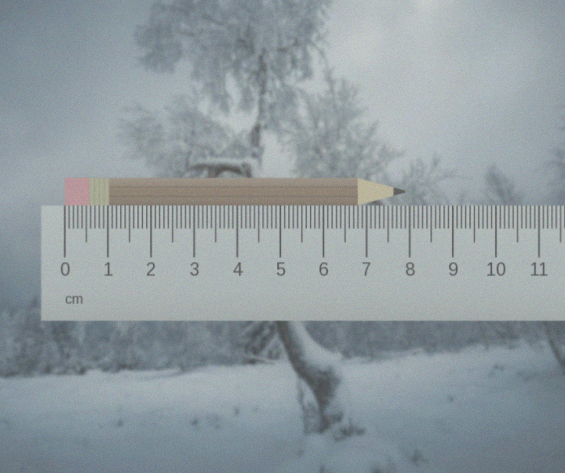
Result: 7.9 cm
